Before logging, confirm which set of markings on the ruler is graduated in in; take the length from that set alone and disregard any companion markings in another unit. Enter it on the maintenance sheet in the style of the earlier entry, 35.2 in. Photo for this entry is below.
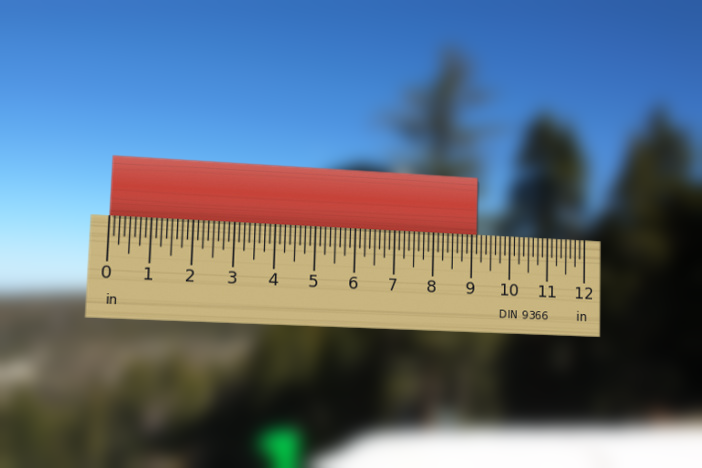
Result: 9.125 in
